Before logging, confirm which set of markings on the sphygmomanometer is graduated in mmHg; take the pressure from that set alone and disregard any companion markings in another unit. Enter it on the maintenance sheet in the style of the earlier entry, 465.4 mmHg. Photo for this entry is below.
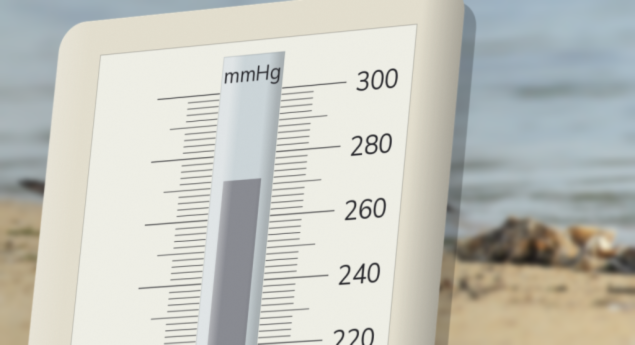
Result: 272 mmHg
